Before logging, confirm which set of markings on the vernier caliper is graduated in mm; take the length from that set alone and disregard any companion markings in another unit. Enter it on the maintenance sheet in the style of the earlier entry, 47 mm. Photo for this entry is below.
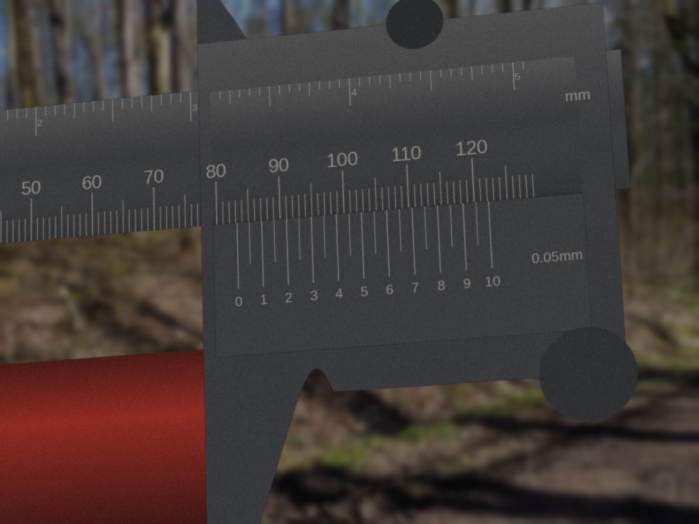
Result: 83.2 mm
